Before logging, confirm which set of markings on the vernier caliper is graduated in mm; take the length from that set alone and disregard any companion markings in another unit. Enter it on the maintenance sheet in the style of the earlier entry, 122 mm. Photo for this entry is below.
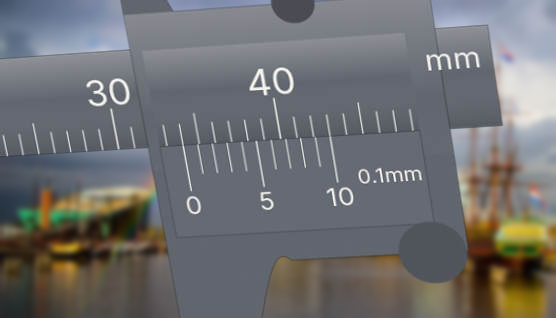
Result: 34.0 mm
